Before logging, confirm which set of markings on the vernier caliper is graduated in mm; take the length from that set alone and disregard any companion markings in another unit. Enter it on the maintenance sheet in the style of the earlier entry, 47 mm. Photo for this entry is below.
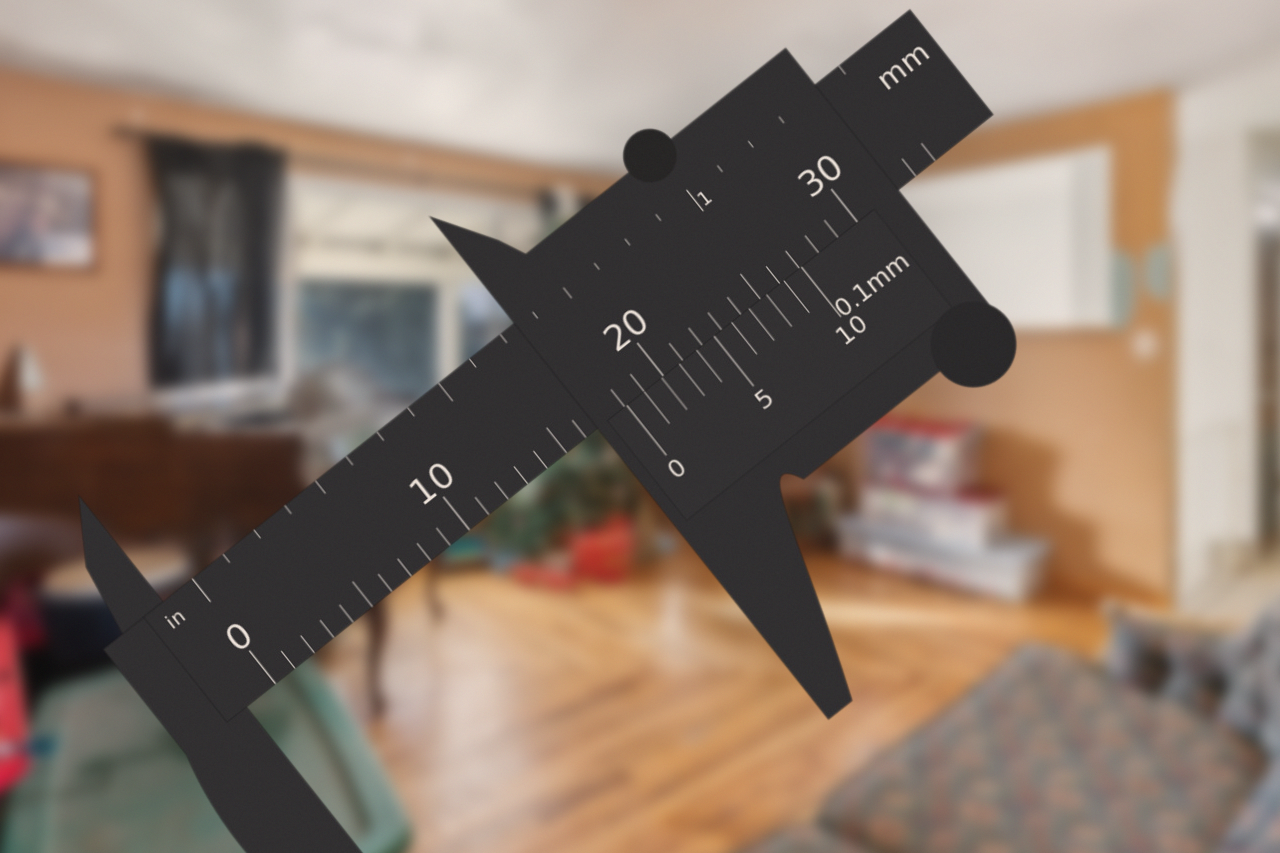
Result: 18.1 mm
